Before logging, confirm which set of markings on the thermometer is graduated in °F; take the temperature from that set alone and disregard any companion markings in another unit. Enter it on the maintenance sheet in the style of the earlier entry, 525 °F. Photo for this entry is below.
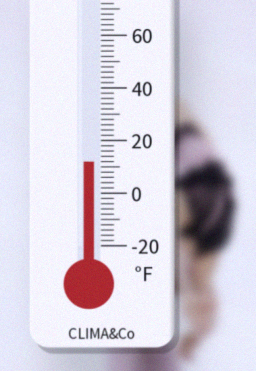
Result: 12 °F
